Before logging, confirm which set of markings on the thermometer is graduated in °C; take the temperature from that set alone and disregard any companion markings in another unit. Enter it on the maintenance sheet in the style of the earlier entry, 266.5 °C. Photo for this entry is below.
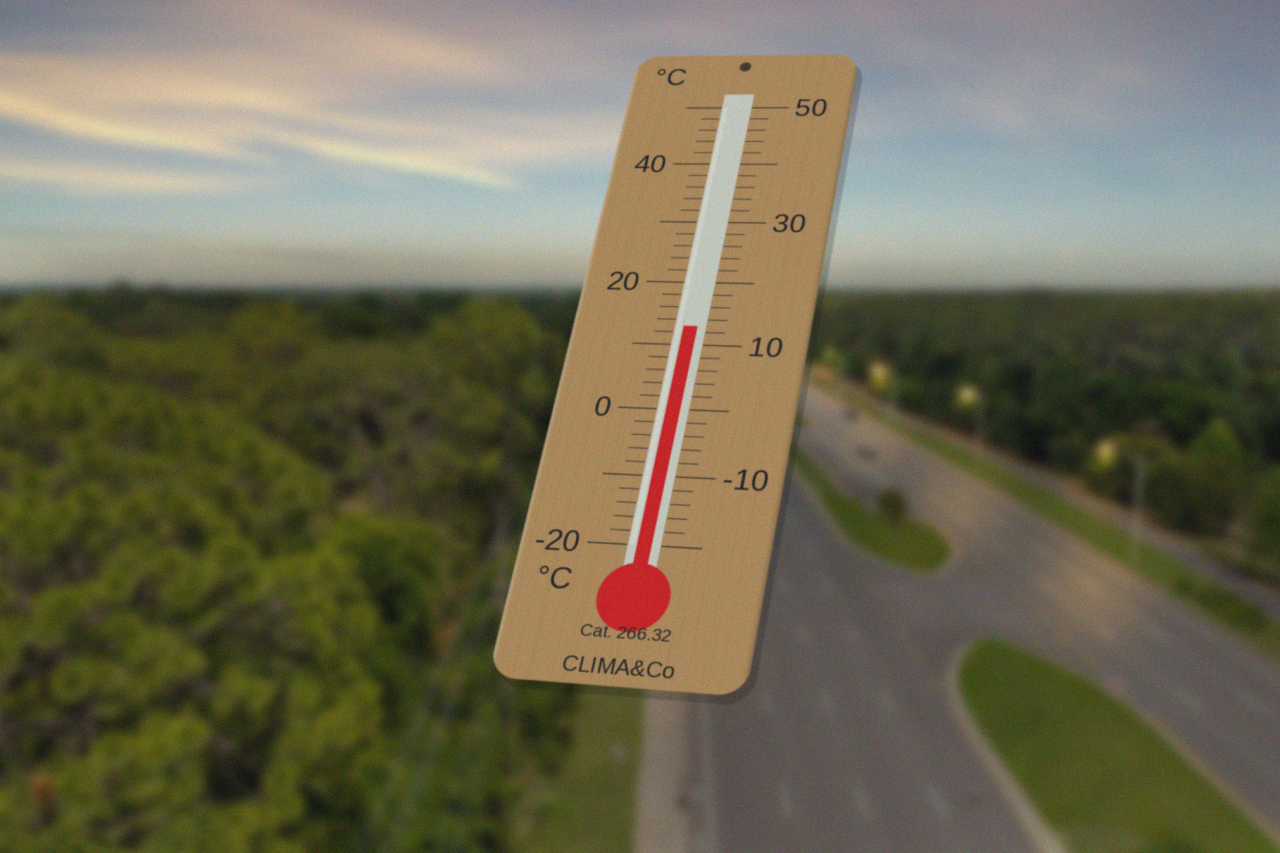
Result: 13 °C
